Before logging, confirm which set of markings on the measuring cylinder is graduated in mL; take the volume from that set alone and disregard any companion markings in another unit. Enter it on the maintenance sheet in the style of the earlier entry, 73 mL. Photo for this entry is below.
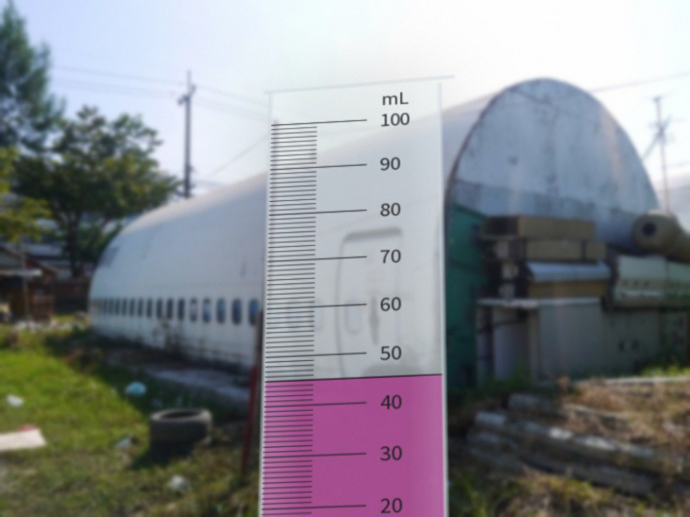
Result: 45 mL
